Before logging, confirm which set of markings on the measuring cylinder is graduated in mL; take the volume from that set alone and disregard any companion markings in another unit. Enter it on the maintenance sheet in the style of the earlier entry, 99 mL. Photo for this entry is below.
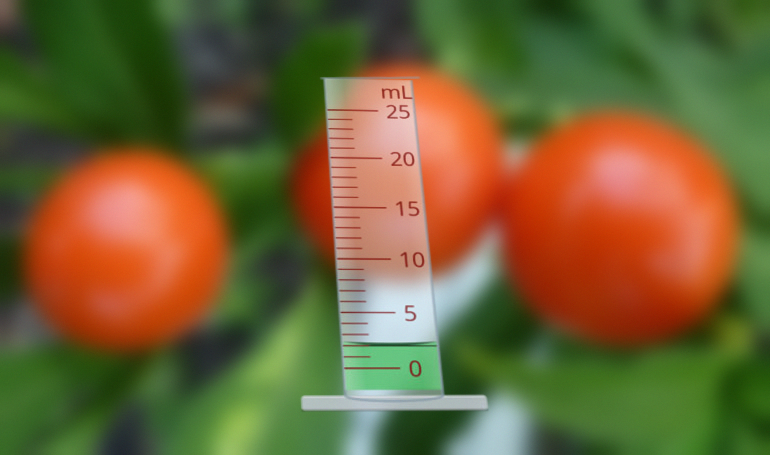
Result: 2 mL
